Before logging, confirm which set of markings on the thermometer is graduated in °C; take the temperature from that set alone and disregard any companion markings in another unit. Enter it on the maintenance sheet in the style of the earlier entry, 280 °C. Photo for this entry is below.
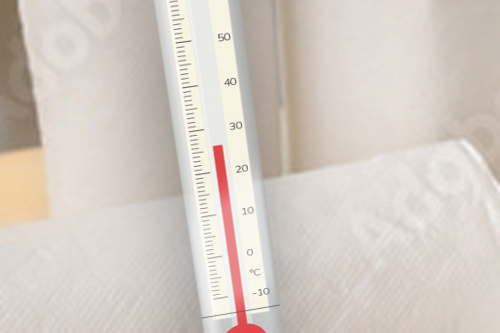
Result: 26 °C
